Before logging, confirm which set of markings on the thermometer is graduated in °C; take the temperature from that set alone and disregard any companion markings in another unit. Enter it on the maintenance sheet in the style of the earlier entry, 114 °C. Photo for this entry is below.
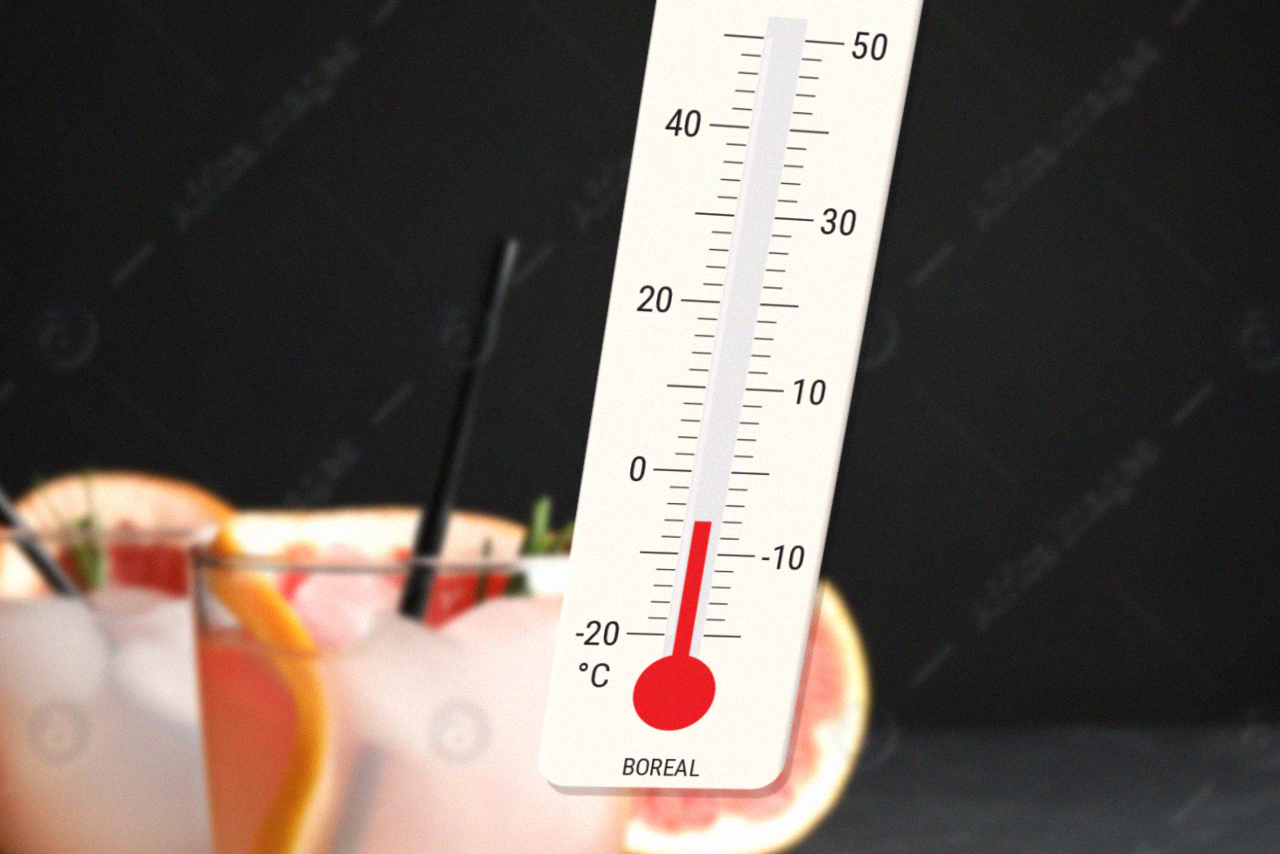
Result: -6 °C
